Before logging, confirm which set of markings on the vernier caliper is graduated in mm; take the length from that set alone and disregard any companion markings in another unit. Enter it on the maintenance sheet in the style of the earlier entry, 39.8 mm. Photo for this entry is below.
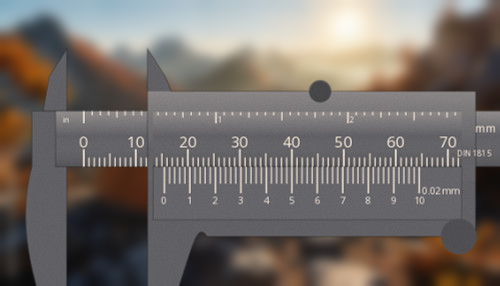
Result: 15.5 mm
